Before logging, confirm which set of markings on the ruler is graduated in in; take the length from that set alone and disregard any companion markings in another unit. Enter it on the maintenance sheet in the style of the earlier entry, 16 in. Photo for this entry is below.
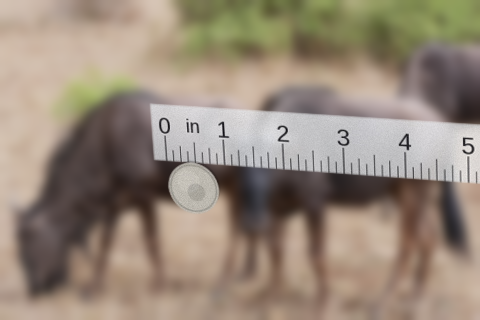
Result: 0.875 in
